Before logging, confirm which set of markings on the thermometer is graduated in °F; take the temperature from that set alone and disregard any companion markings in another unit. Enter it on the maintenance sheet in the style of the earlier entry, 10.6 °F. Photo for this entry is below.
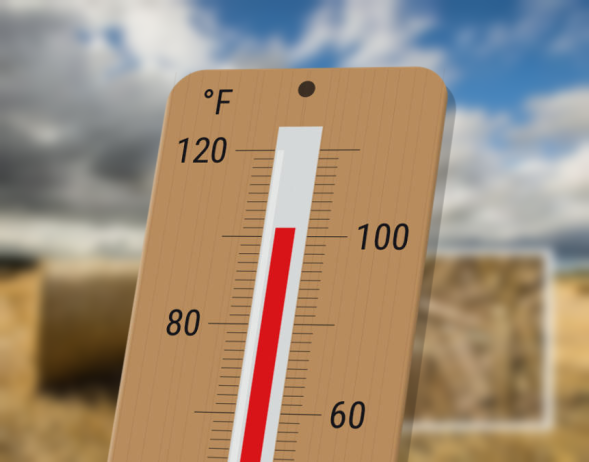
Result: 102 °F
